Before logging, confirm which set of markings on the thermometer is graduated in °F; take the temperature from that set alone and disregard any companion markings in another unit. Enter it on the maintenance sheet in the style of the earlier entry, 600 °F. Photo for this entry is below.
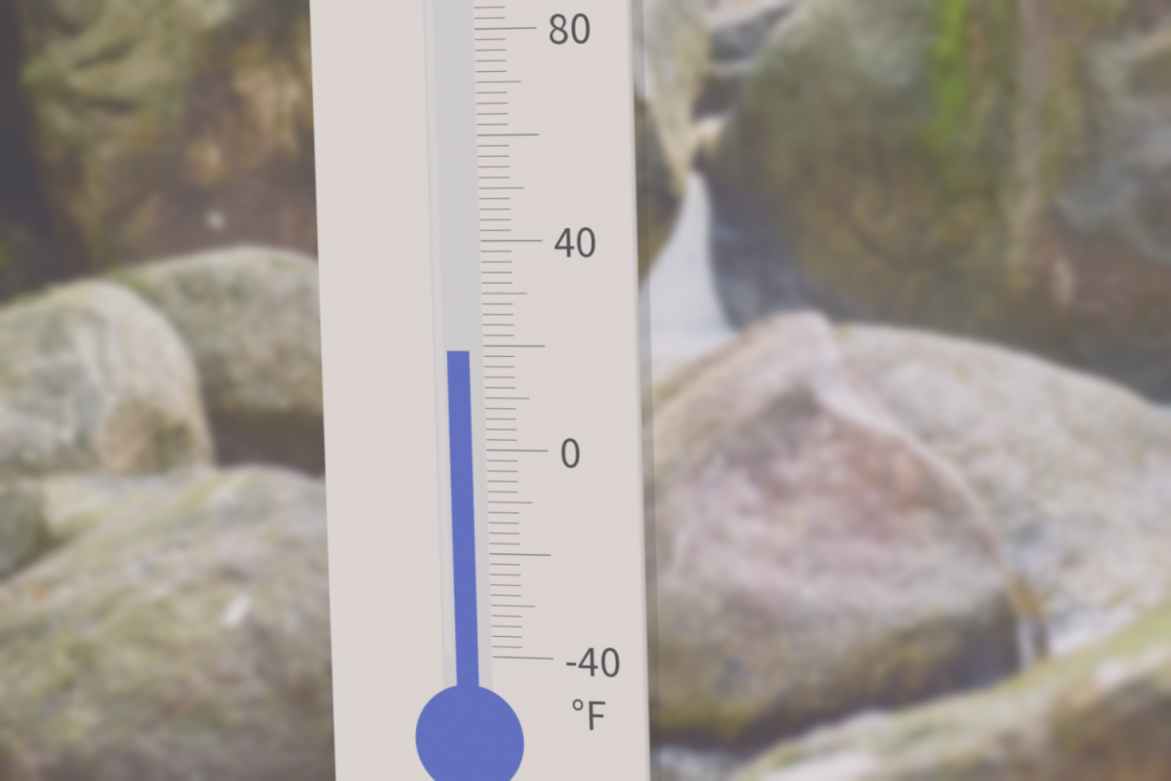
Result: 19 °F
